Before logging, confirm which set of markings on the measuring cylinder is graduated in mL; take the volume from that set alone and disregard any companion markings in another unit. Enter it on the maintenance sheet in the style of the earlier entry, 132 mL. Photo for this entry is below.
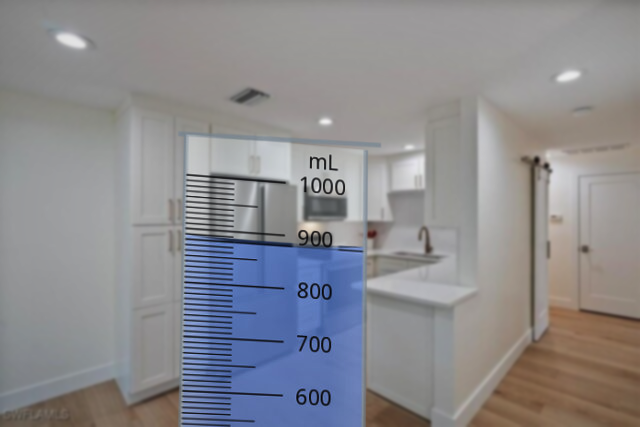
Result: 880 mL
